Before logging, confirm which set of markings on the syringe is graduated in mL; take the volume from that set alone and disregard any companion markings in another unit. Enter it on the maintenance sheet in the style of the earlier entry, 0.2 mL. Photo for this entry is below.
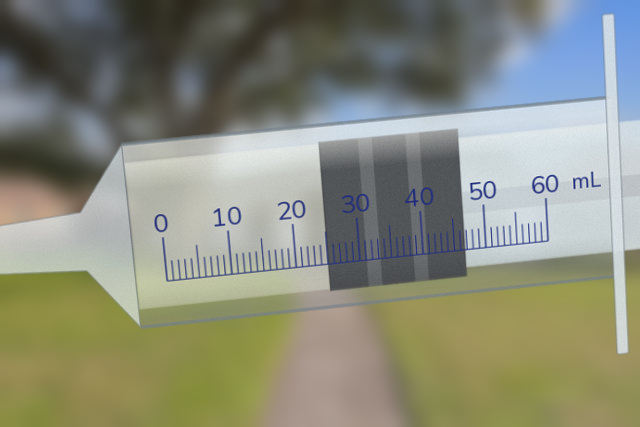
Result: 25 mL
